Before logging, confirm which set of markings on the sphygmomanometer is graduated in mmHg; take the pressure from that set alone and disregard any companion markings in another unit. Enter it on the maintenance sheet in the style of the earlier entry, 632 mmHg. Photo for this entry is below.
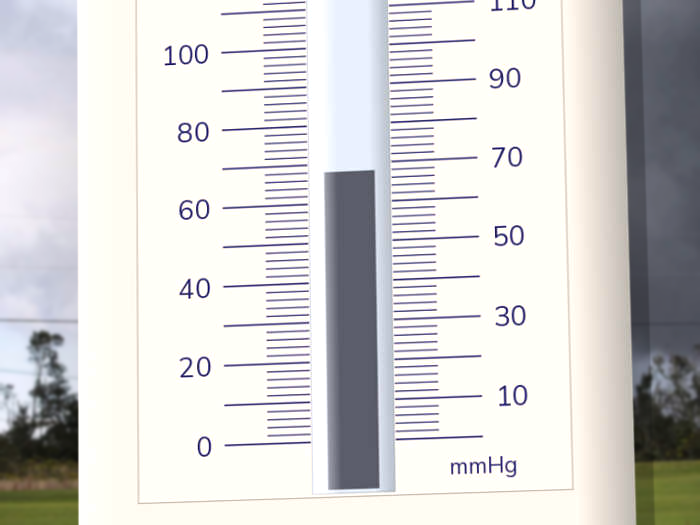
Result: 68 mmHg
